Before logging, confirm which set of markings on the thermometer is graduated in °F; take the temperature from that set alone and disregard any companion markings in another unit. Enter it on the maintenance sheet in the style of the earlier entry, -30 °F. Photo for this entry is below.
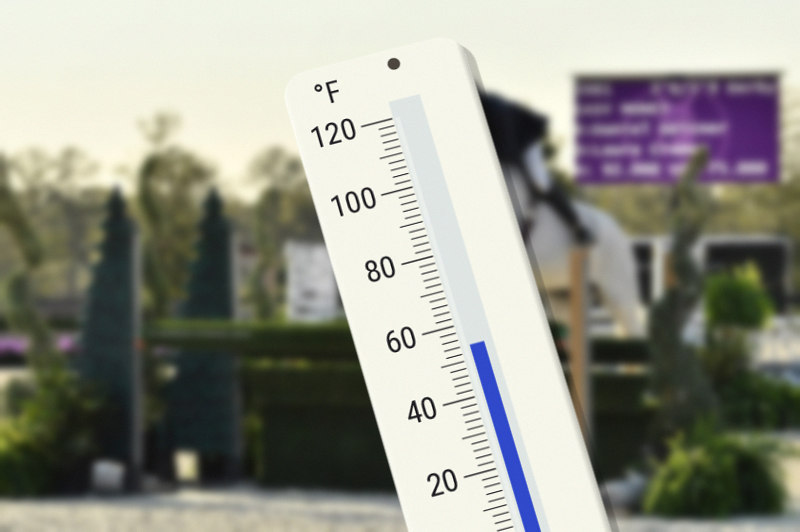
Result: 54 °F
